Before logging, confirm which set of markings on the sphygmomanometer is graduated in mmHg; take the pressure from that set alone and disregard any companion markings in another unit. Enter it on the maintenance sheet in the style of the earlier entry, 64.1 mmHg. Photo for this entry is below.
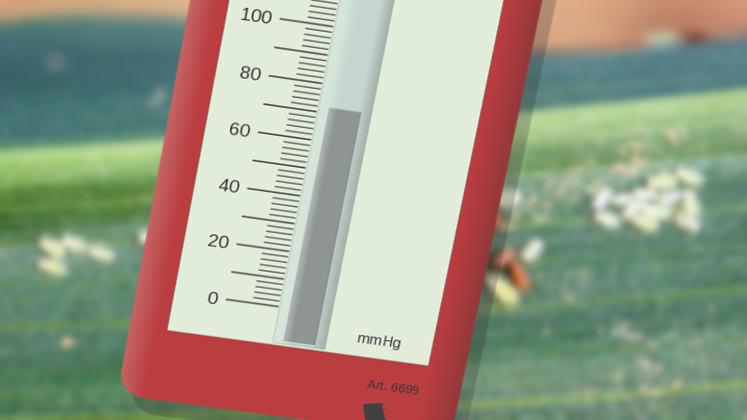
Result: 72 mmHg
